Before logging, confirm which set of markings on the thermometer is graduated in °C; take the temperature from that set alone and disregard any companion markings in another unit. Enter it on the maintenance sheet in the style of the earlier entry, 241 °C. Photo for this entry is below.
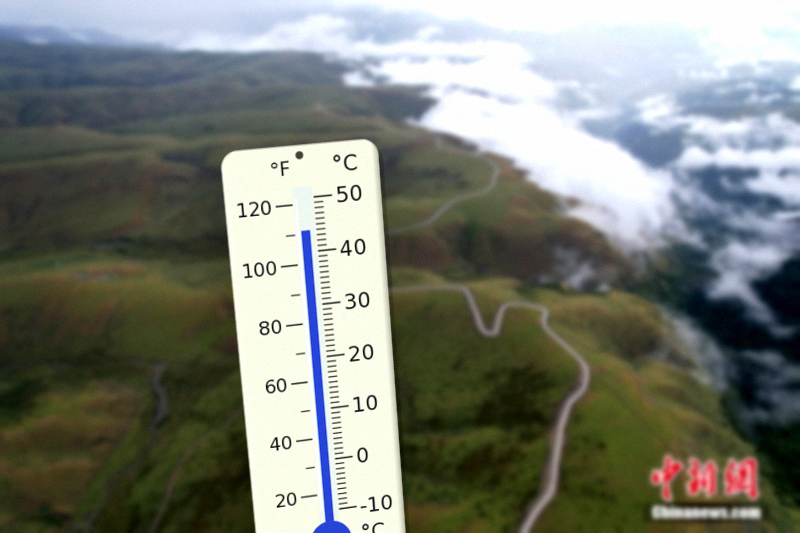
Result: 44 °C
